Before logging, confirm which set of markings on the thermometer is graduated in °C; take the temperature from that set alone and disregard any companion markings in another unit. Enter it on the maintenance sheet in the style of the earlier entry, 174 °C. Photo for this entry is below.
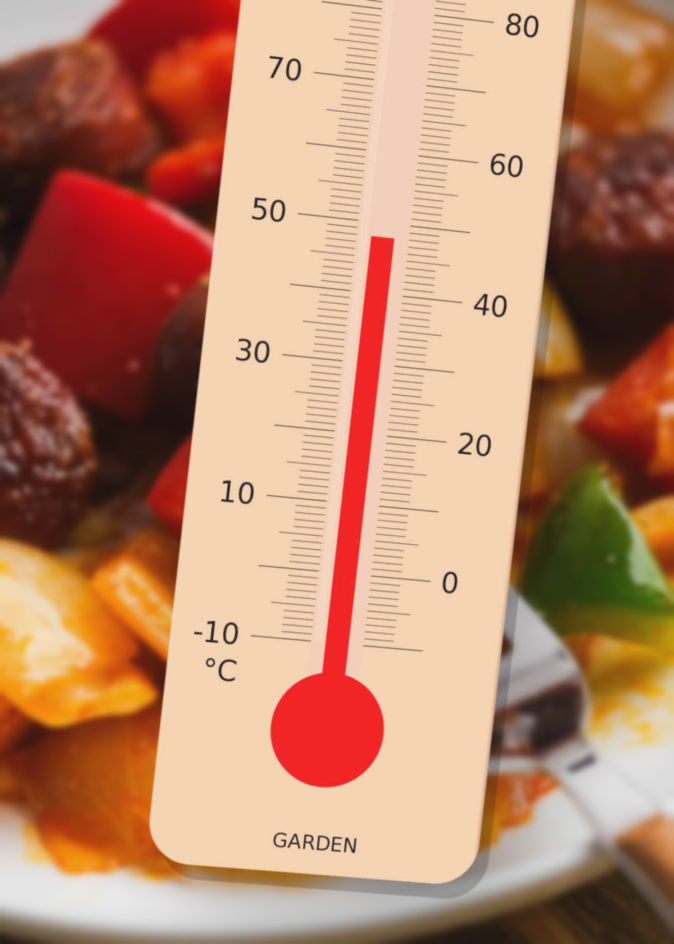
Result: 48 °C
